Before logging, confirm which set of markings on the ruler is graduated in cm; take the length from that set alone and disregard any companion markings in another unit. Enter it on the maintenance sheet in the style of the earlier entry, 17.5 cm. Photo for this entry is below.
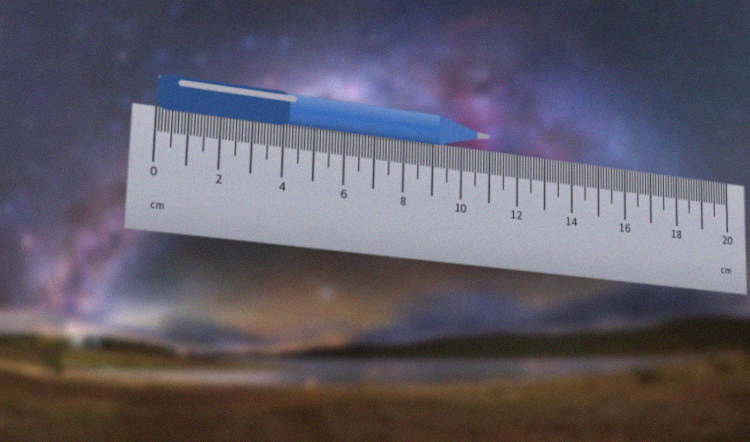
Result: 11 cm
